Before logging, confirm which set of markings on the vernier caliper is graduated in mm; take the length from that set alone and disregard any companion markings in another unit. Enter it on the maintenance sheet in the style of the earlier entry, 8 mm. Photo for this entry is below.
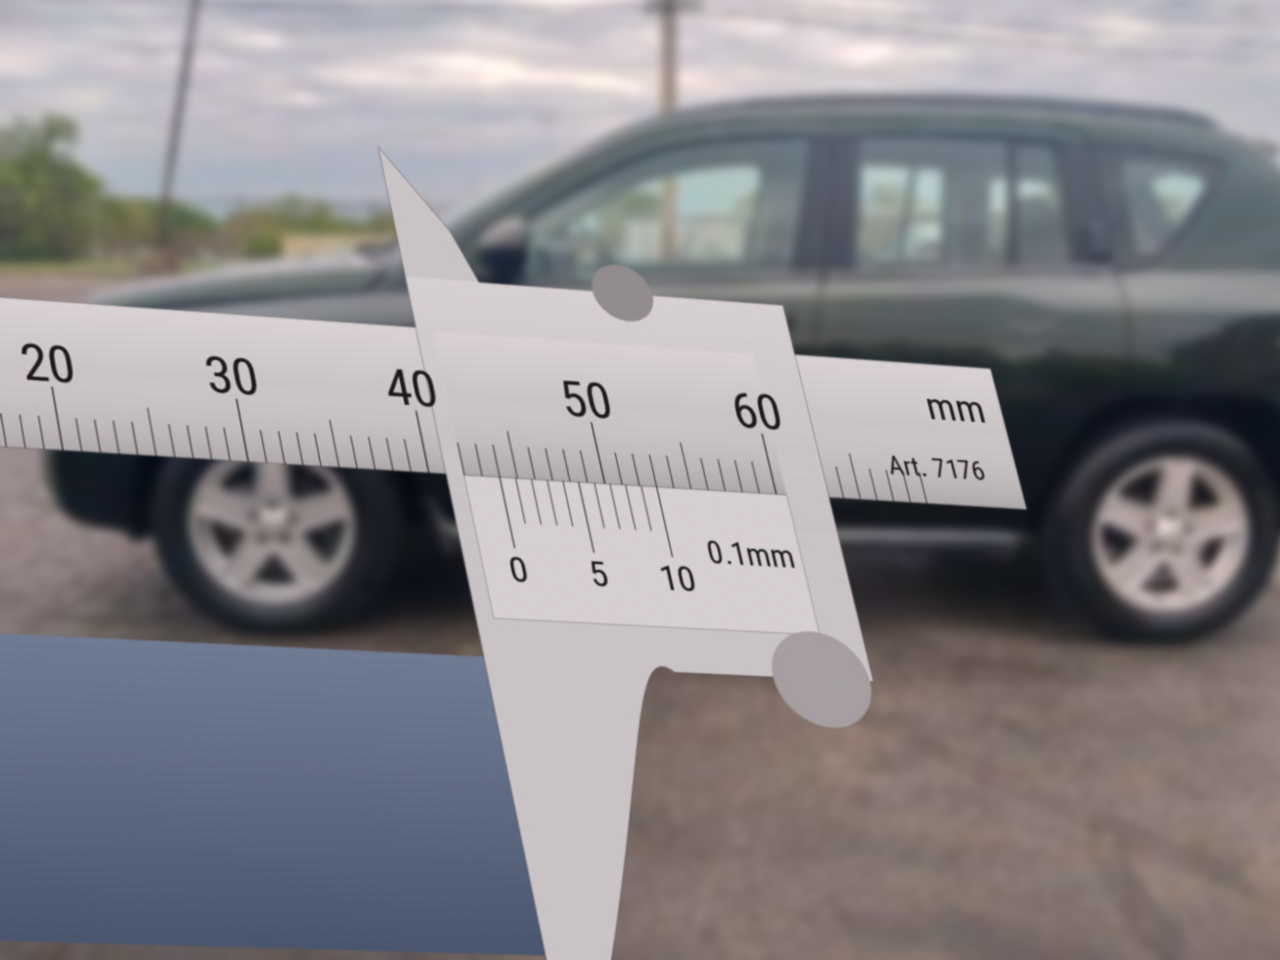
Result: 44.0 mm
